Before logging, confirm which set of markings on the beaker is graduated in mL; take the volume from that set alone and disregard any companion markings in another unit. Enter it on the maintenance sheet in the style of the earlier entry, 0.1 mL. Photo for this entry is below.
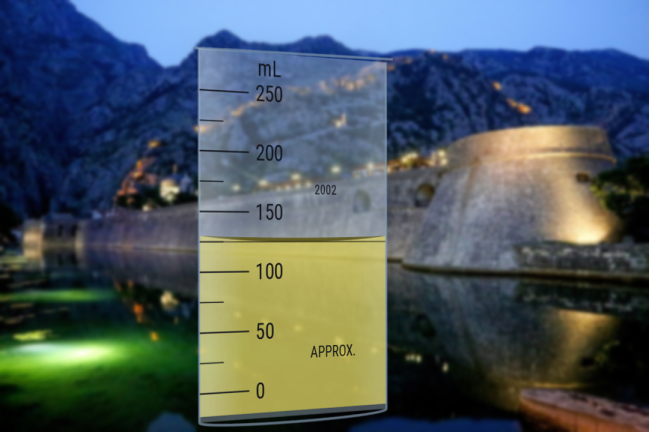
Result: 125 mL
